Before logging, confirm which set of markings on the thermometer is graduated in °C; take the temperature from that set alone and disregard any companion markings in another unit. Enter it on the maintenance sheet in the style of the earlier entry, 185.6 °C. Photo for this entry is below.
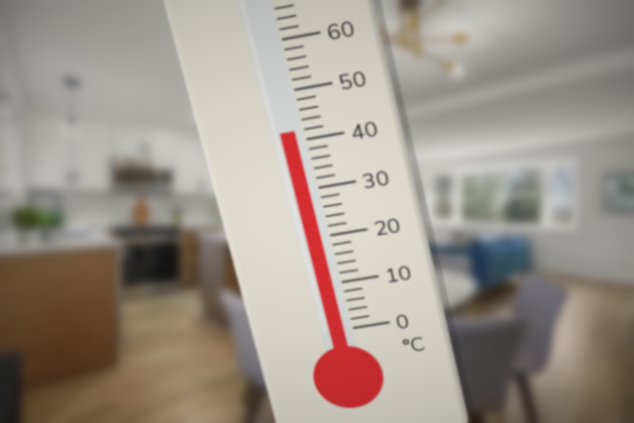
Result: 42 °C
